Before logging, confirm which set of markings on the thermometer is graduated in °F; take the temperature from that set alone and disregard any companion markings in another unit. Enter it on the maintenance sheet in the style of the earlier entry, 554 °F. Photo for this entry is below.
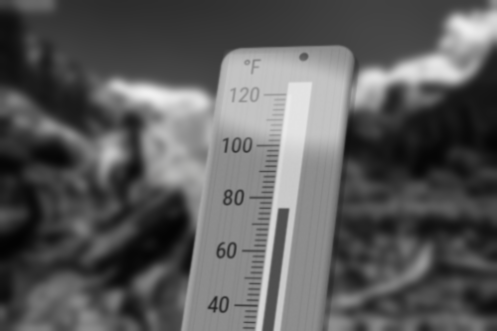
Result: 76 °F
